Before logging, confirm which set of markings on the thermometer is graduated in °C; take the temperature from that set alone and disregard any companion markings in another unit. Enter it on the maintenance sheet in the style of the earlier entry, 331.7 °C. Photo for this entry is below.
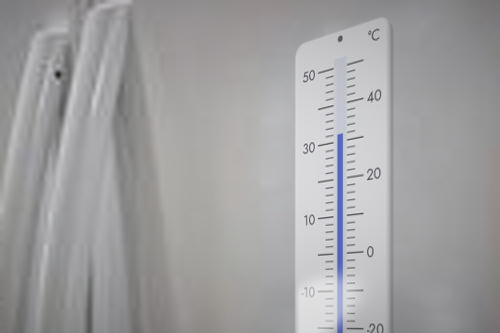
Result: 32 °C
